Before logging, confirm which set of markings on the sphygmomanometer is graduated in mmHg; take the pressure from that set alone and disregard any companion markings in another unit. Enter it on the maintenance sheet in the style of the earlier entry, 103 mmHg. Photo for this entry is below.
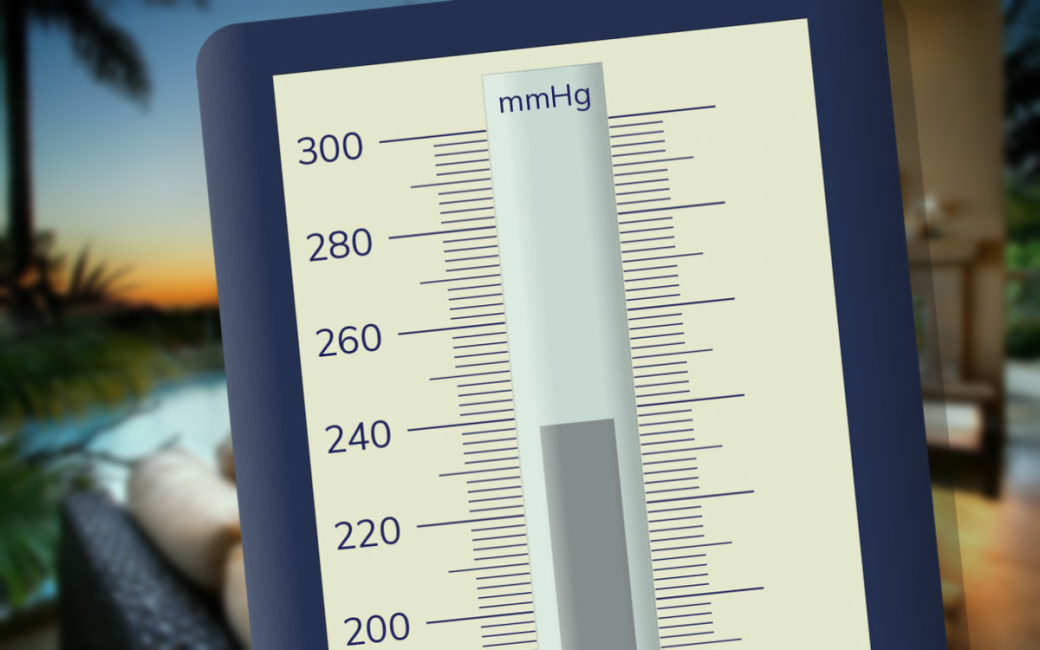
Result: 238 mmHg
